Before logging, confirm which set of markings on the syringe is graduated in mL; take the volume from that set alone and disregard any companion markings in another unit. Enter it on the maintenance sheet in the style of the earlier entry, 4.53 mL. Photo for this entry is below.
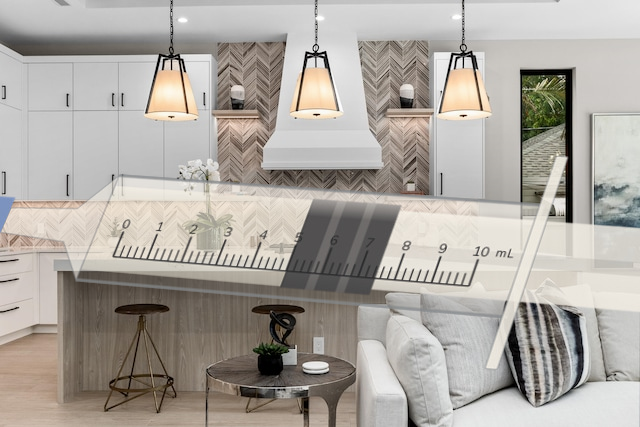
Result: 5 mL
